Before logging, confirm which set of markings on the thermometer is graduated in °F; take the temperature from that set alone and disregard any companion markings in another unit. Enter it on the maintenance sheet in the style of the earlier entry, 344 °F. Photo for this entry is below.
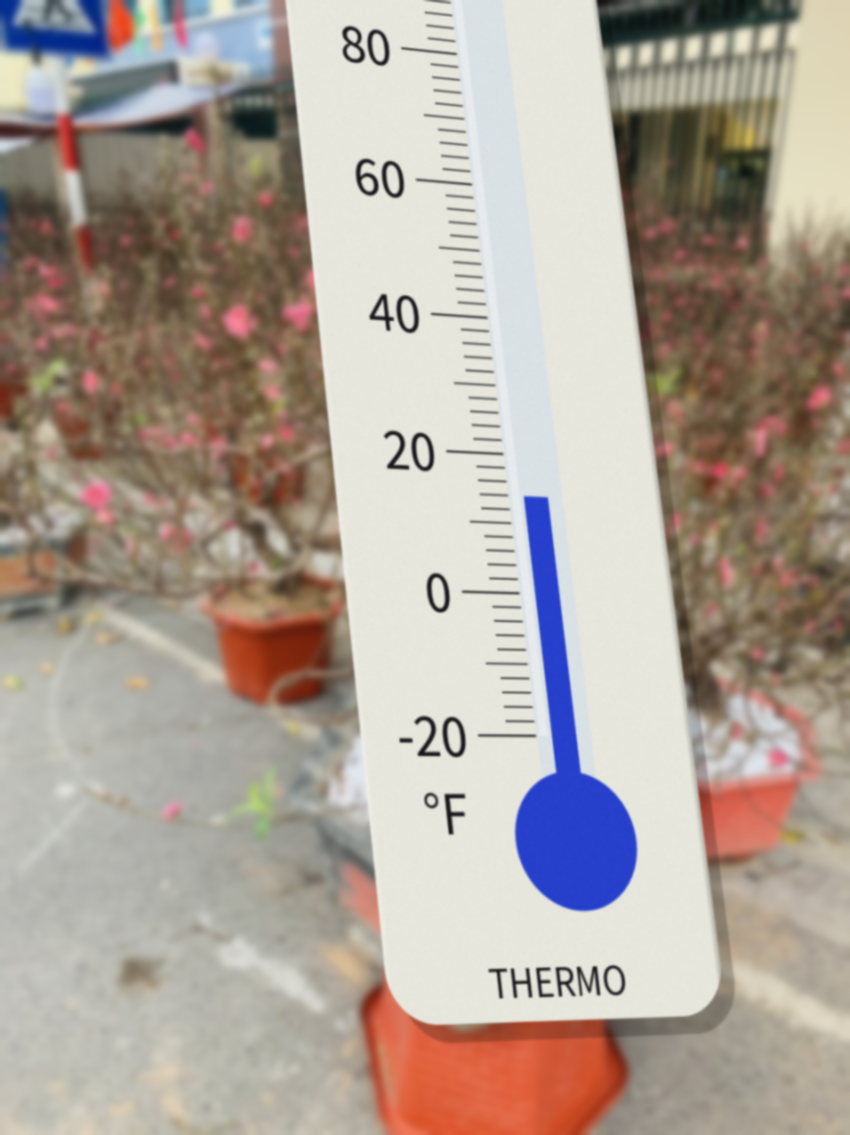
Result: 14 °F
